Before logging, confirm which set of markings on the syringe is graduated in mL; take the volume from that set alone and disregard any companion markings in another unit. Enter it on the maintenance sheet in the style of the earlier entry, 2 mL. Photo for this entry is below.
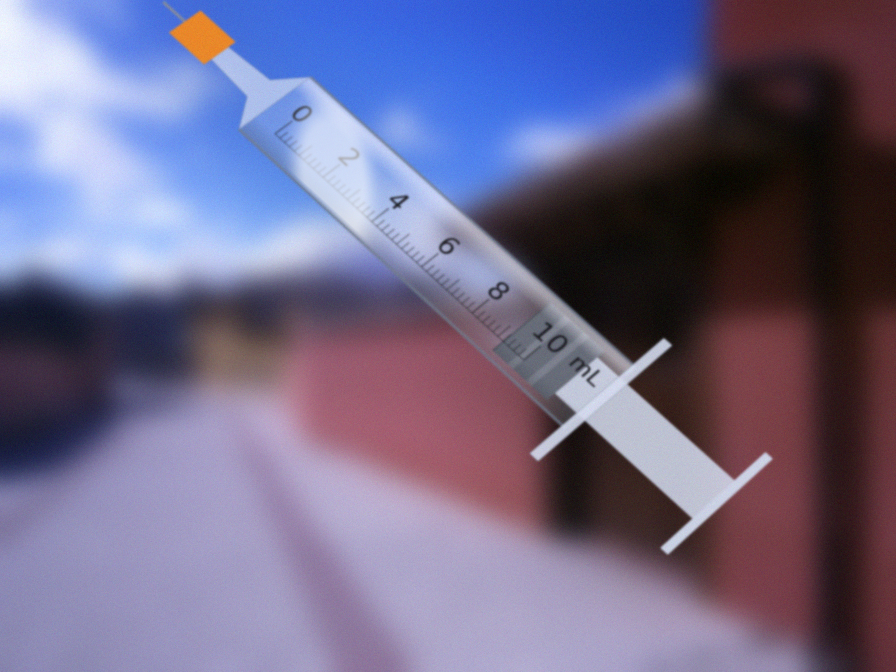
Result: 9.2 mL
